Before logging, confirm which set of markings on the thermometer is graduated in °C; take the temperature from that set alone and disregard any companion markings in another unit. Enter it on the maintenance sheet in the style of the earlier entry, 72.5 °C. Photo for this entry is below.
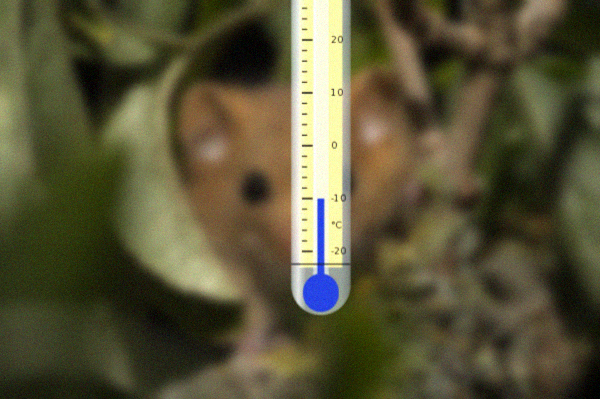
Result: -10 °C
